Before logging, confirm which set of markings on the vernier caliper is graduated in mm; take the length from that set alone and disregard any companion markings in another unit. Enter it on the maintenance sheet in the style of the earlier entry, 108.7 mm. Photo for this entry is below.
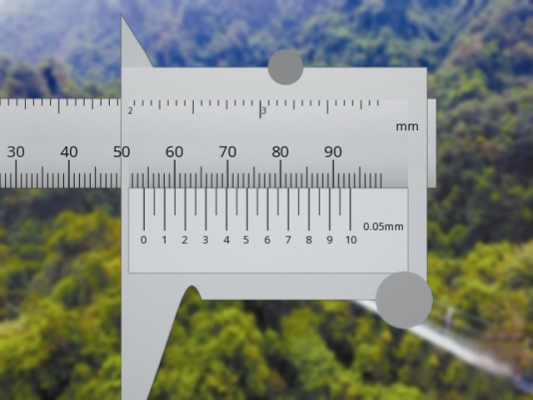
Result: 54.2 mm
